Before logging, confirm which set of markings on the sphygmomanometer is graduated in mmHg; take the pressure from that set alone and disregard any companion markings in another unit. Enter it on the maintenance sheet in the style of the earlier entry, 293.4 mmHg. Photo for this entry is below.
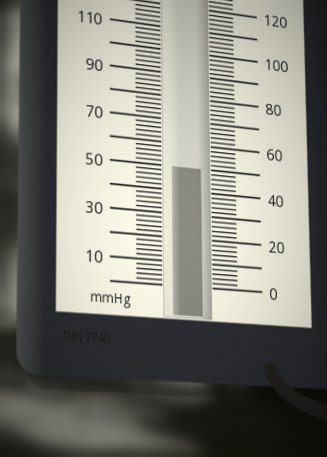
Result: 50 mmHg
